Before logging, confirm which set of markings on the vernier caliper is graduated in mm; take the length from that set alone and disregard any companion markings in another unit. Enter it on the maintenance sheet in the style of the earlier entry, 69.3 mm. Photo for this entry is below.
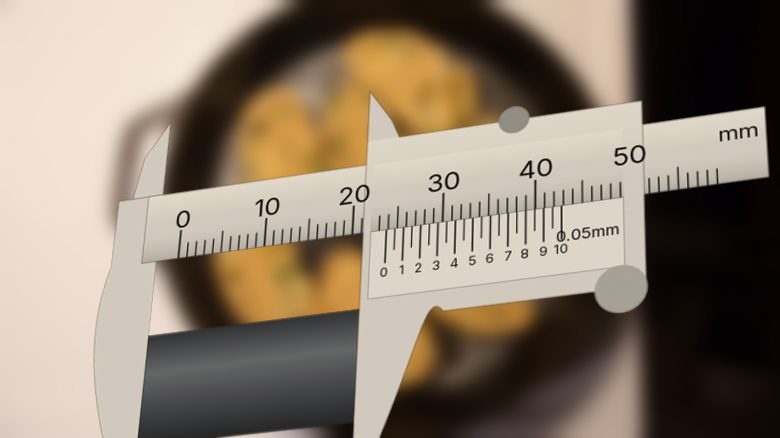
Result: 23.8 mm
